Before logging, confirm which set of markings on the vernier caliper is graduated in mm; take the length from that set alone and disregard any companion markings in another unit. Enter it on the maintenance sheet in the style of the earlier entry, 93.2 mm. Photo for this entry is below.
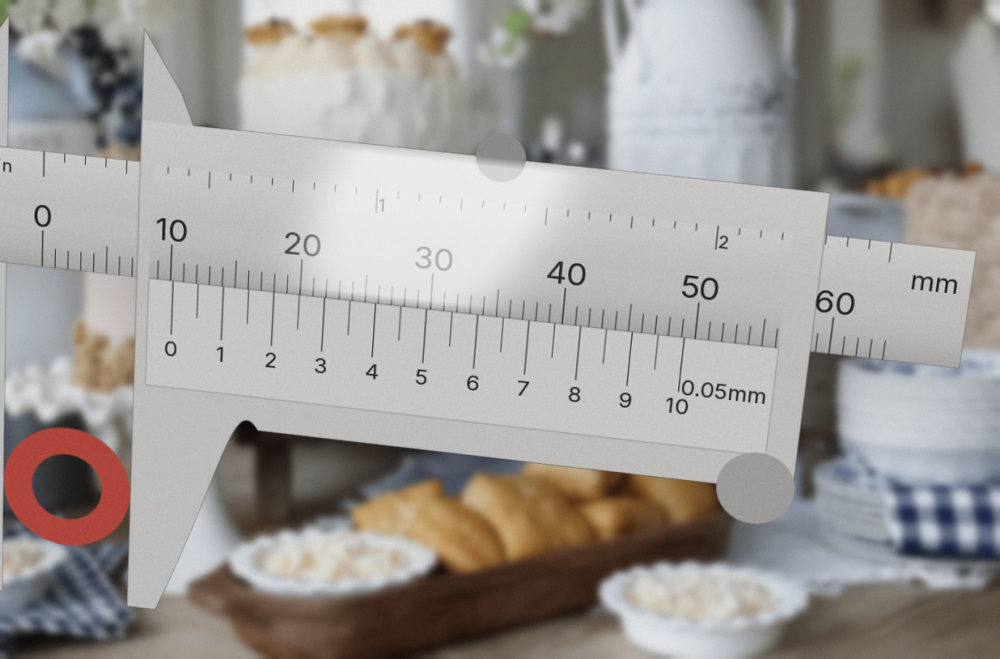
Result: 10.2 mm
